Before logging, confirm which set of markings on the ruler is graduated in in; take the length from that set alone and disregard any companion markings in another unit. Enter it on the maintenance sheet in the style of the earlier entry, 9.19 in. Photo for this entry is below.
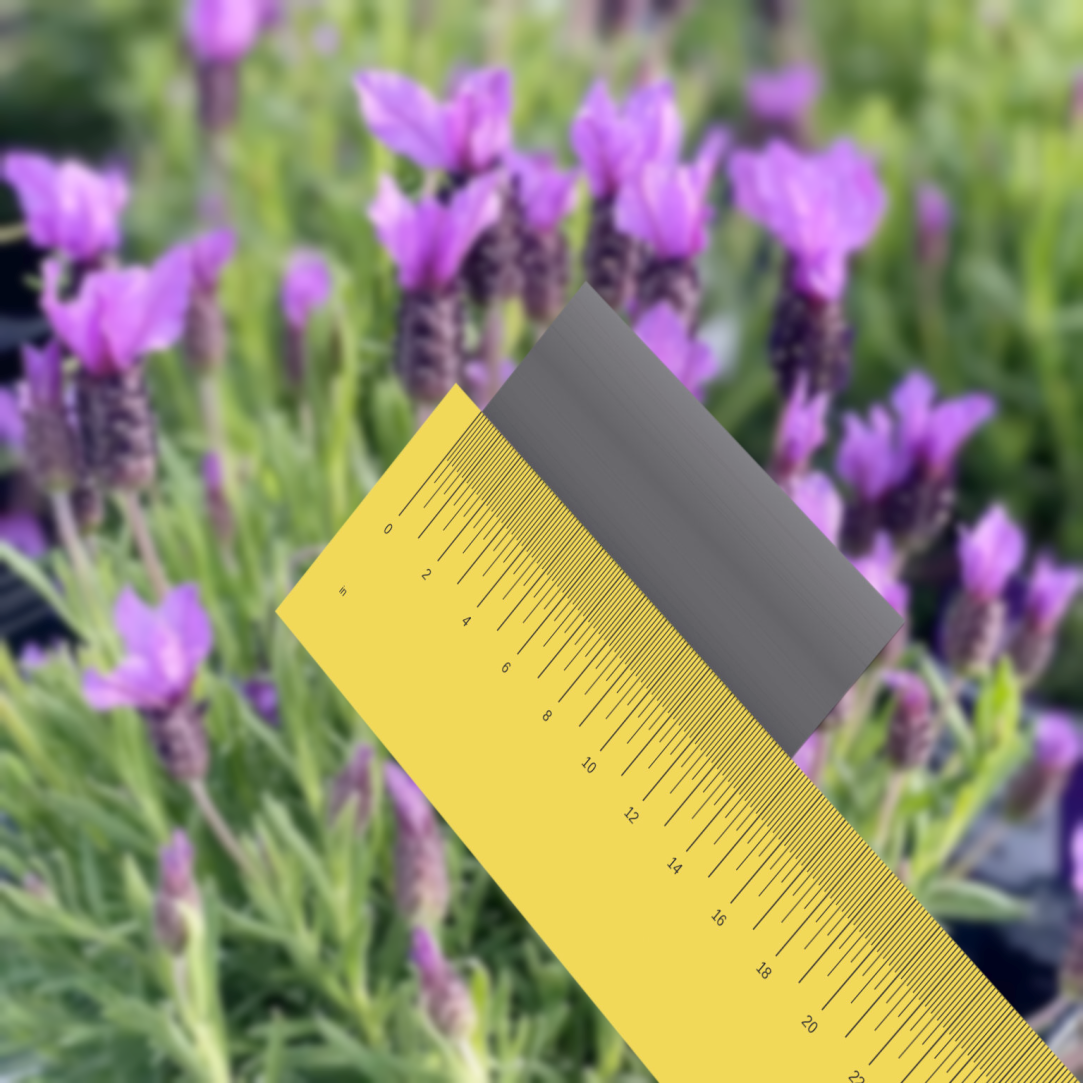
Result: 14.625 in
